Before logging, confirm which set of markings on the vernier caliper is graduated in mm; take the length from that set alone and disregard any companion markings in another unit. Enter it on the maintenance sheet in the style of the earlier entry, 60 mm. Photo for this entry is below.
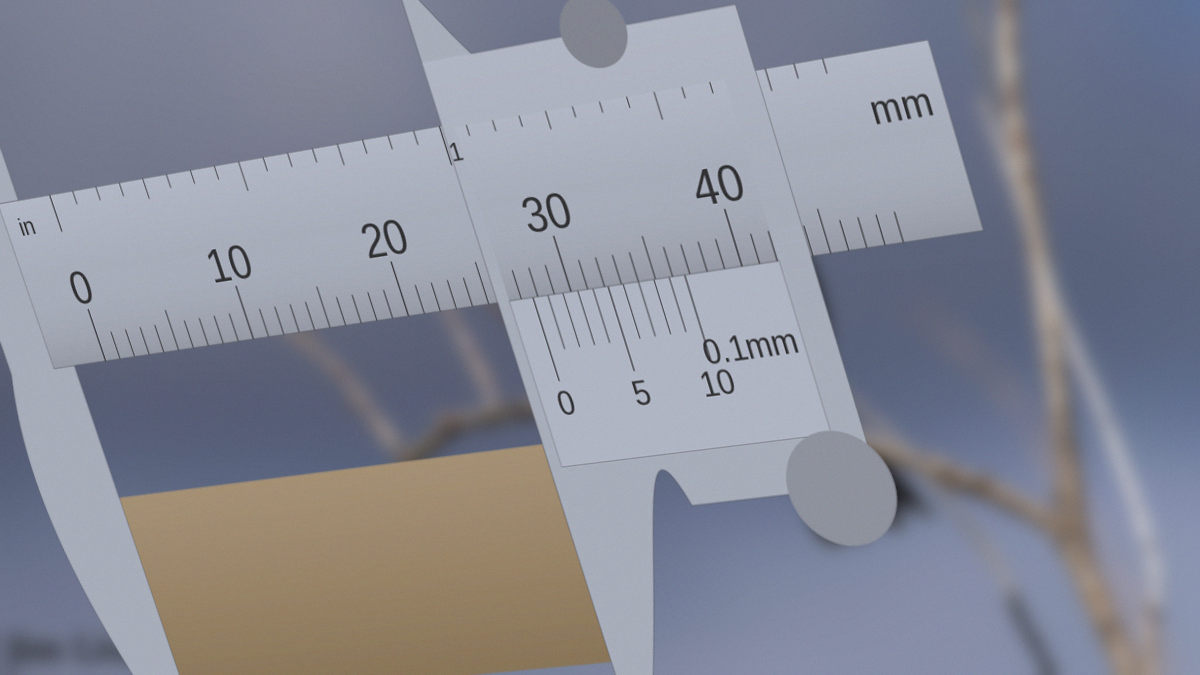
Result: 27.7 mm
